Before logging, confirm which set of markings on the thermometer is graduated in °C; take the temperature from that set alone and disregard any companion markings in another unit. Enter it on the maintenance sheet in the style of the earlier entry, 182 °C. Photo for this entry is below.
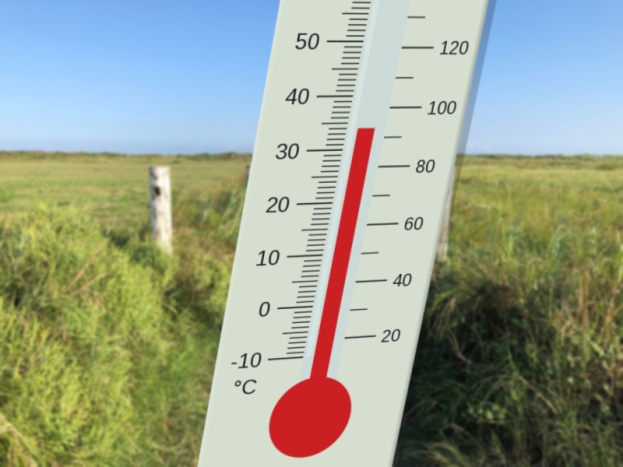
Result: 34 °C
